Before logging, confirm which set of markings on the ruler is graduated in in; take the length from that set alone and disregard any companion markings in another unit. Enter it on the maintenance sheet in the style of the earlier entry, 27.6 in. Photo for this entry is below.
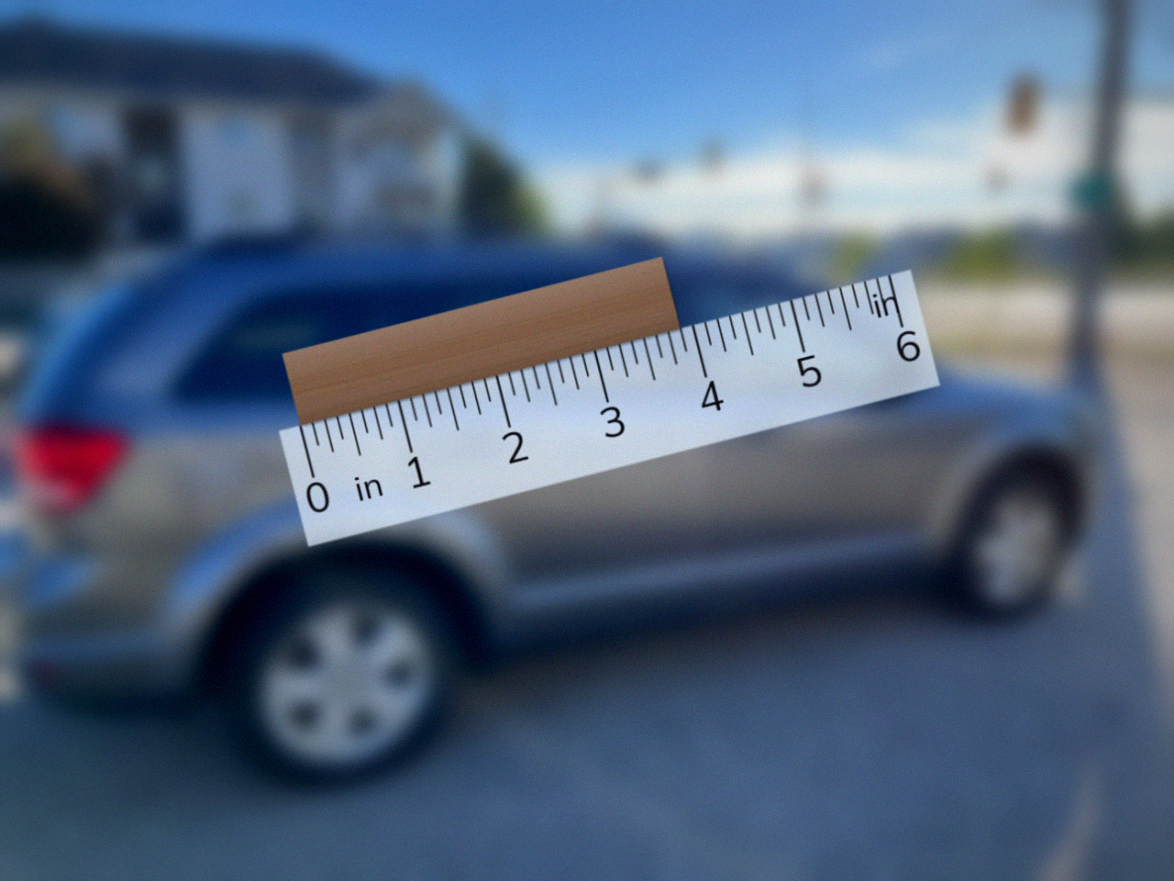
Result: 3.875 in
